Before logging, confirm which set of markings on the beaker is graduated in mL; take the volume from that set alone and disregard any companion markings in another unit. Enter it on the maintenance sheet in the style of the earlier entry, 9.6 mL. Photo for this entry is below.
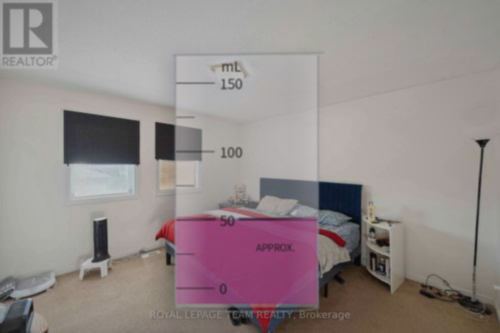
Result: 50 mL
